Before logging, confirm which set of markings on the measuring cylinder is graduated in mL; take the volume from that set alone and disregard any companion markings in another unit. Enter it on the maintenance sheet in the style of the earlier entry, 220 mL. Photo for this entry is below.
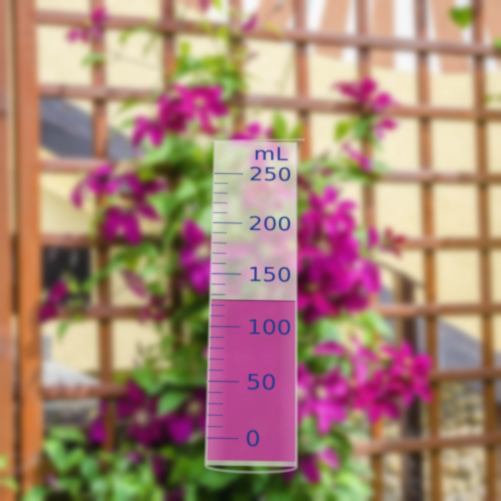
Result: 125 mL
